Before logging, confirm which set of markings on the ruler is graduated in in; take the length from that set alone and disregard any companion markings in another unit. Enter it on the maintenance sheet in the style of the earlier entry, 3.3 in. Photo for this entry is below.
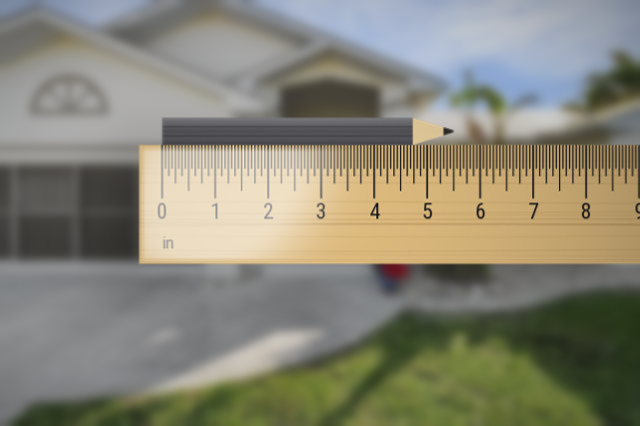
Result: 5.5 in
